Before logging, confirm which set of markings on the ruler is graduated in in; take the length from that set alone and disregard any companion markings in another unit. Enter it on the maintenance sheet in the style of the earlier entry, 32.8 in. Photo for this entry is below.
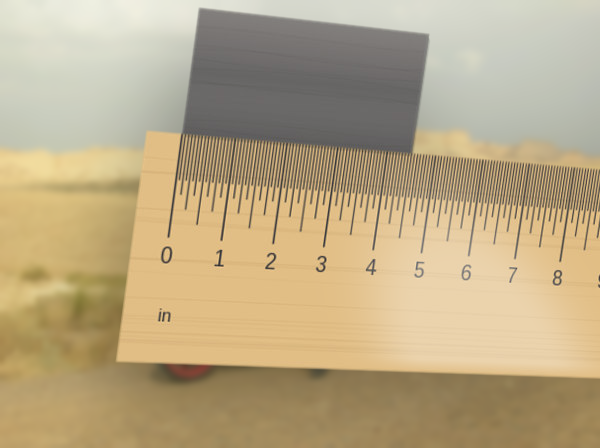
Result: 4.5 in
